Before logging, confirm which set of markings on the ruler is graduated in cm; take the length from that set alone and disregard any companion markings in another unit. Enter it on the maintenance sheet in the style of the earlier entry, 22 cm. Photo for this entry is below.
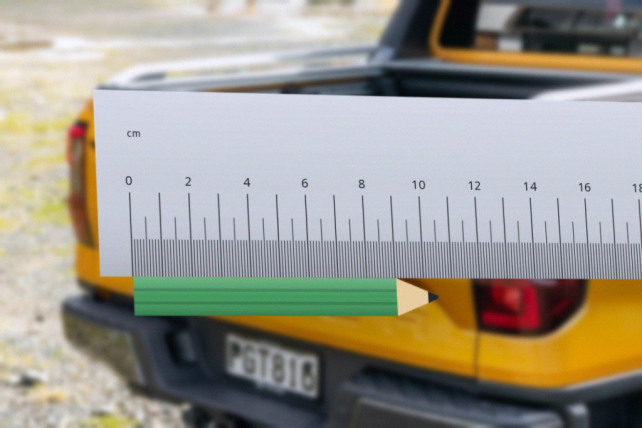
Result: 10.5 cm
